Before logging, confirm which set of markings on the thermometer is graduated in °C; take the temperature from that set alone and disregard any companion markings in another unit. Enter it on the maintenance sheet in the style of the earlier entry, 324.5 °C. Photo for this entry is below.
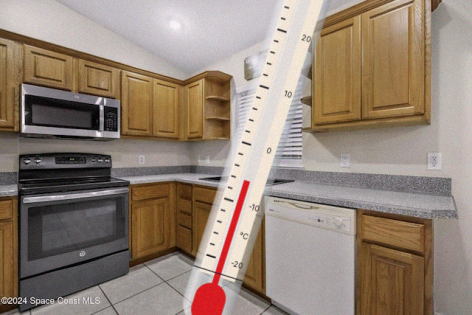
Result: -6 °C
